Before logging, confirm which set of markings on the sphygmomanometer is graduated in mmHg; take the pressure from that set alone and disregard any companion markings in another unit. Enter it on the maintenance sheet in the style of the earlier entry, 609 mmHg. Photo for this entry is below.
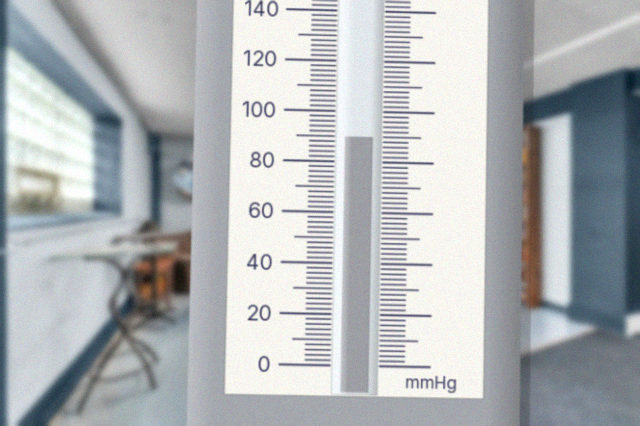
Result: 90 mmHg
